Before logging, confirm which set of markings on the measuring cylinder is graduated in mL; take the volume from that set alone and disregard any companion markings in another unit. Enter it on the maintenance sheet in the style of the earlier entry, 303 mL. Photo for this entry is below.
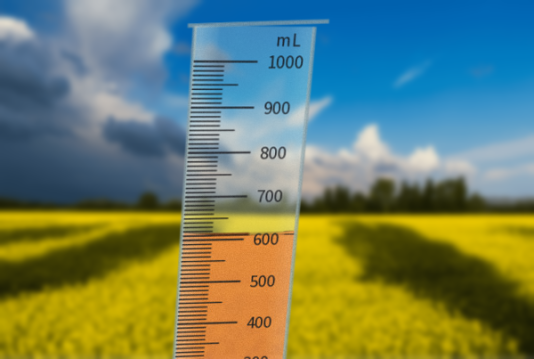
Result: 610 mL
